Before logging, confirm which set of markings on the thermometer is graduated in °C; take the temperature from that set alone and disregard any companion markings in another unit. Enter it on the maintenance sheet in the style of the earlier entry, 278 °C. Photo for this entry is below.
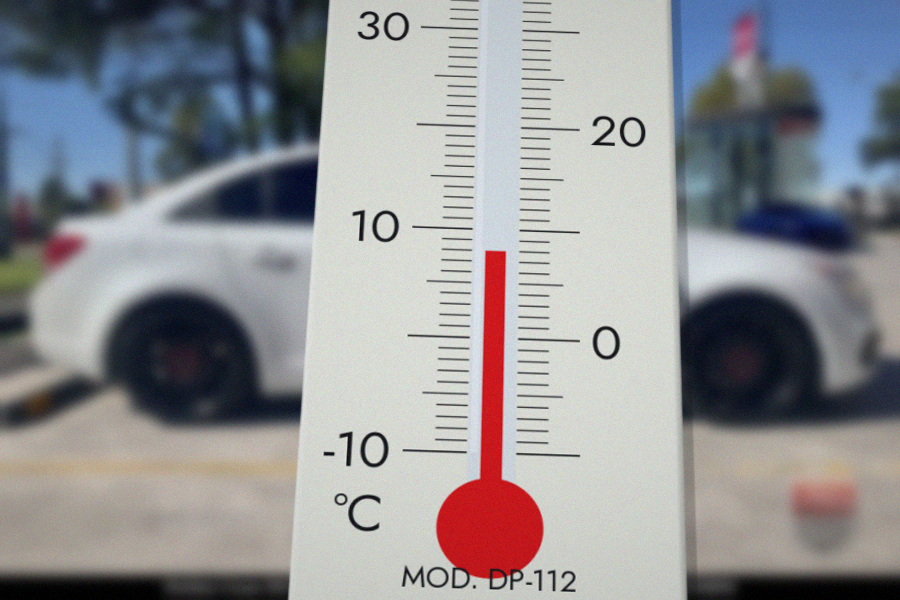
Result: 8 °C
